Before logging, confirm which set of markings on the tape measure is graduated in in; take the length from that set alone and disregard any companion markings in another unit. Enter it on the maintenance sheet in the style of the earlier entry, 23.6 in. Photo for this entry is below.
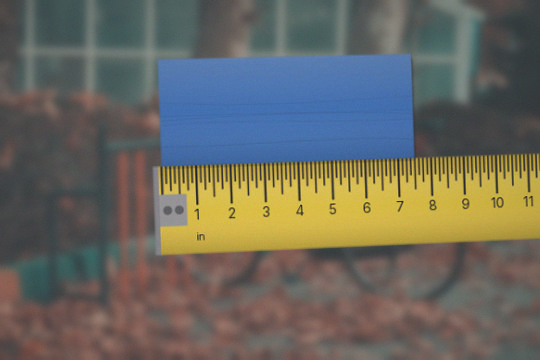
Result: 7.5 in
